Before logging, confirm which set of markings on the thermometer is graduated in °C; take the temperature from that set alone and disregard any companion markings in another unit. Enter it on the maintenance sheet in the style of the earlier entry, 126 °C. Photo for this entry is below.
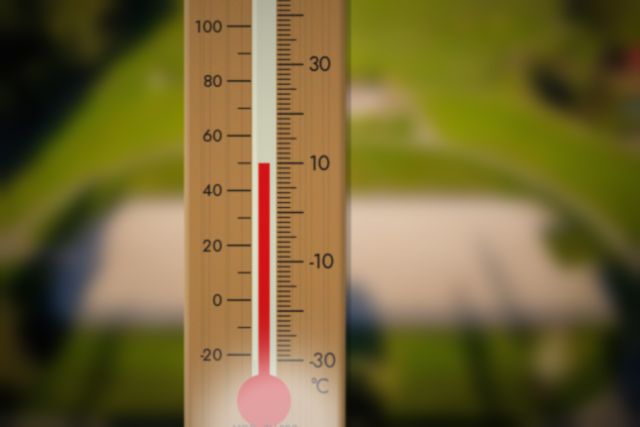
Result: 10 °C
